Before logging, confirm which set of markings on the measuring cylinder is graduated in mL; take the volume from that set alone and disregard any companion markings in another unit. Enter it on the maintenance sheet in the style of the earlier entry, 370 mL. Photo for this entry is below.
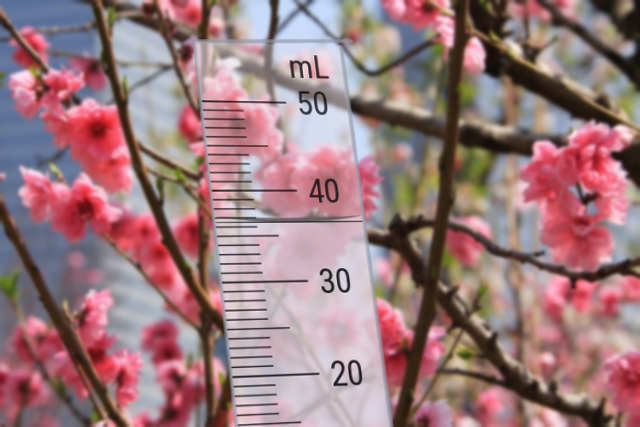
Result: 36.5 mL
